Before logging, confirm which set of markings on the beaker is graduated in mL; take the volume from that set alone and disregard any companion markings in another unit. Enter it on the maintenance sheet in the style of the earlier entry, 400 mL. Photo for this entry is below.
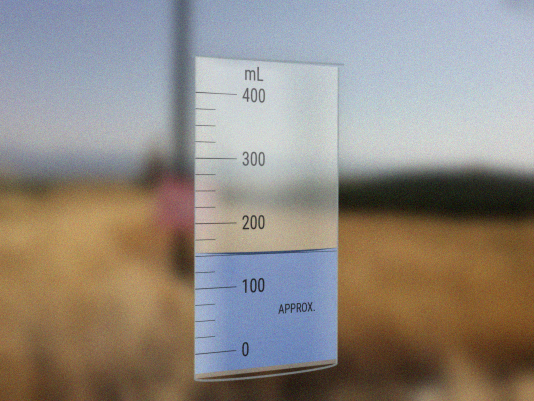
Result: 150 mL
